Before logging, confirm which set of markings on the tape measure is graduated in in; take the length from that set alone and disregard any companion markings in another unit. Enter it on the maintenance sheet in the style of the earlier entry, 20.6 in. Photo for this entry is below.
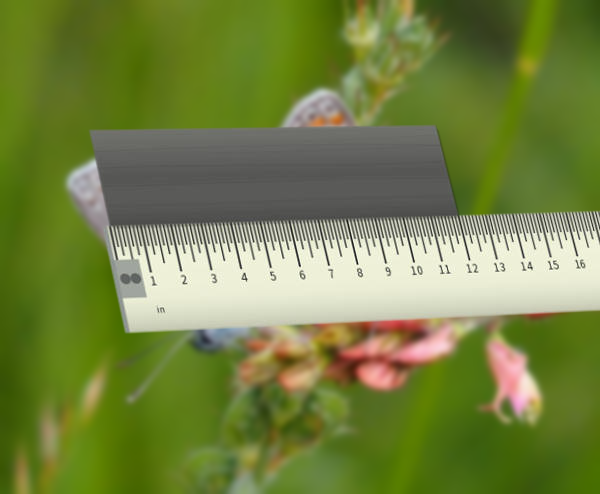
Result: 12 in
